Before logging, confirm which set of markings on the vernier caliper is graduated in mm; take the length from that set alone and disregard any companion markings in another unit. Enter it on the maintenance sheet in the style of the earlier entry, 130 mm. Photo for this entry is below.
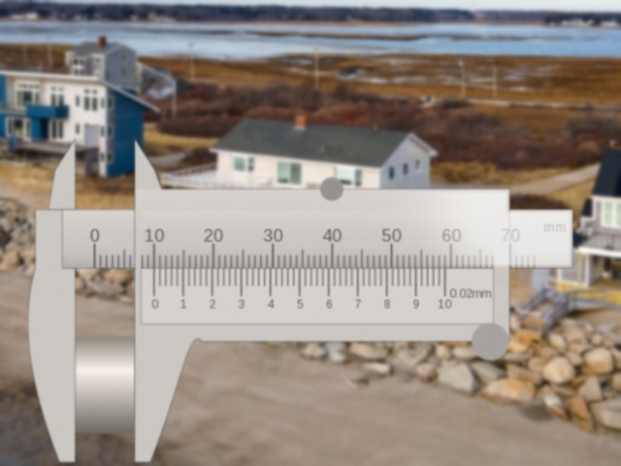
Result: 10.0 mm
